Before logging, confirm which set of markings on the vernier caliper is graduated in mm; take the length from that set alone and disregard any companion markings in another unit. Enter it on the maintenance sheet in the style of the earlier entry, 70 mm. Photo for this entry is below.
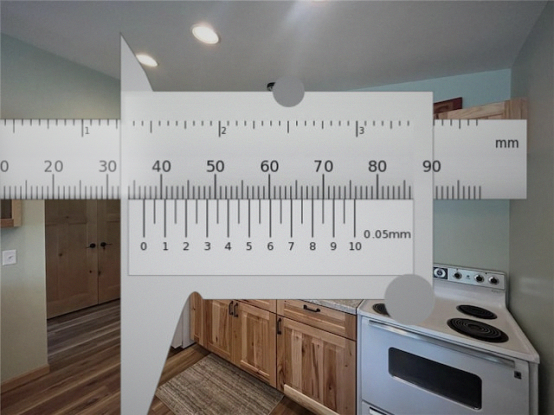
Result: 36.8 mm
